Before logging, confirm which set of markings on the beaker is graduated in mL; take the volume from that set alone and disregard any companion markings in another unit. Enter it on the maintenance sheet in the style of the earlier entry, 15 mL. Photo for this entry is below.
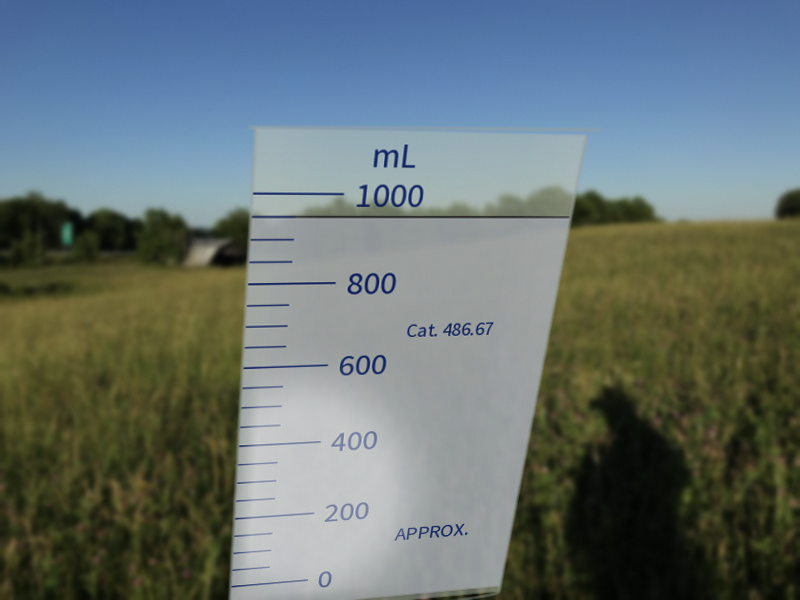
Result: 950 mL
